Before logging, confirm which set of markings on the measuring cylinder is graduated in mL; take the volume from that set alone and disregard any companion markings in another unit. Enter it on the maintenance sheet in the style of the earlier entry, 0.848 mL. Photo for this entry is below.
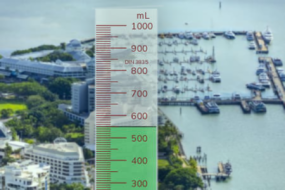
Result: 550 mL
